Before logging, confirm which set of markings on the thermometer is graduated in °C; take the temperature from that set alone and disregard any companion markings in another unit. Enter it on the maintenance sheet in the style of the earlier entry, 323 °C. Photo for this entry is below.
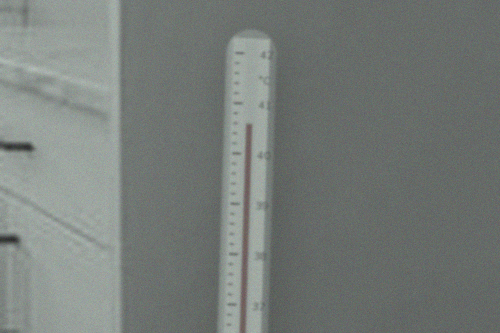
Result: 40.6 °C
